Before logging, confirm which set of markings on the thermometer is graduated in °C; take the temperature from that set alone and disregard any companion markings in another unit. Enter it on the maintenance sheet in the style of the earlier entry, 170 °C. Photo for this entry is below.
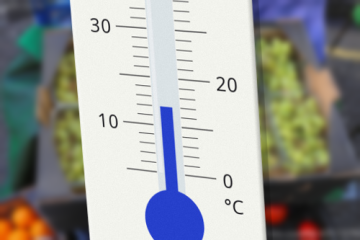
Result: 14 °C
